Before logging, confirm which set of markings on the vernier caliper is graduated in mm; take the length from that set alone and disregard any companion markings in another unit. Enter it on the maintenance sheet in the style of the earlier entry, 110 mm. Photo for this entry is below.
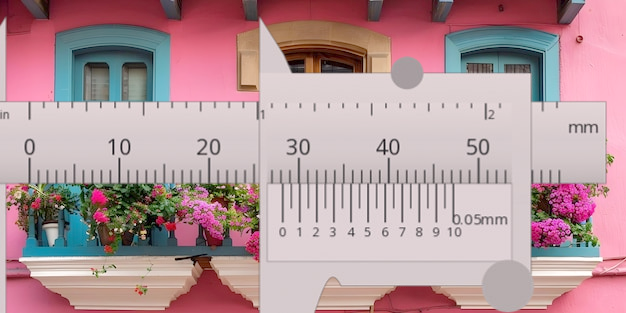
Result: 28.2 mm
